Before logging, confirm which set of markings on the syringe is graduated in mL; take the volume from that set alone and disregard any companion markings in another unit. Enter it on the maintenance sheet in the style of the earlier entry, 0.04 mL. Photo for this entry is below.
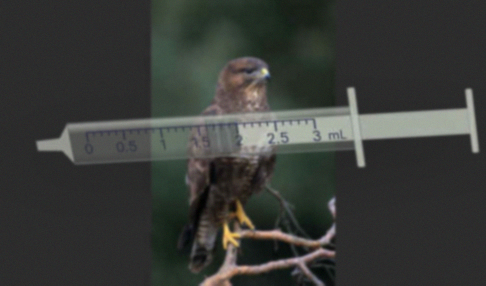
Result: 1.6 mL
